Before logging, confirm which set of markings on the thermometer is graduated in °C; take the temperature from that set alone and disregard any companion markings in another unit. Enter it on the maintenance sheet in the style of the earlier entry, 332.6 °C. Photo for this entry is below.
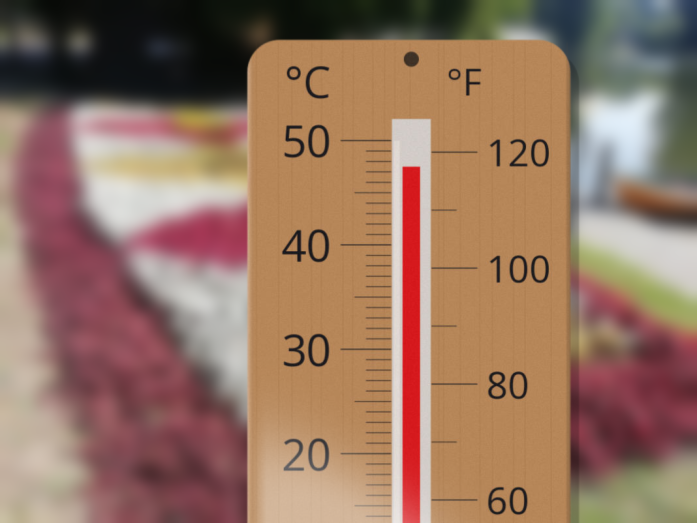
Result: 47.5 °C
